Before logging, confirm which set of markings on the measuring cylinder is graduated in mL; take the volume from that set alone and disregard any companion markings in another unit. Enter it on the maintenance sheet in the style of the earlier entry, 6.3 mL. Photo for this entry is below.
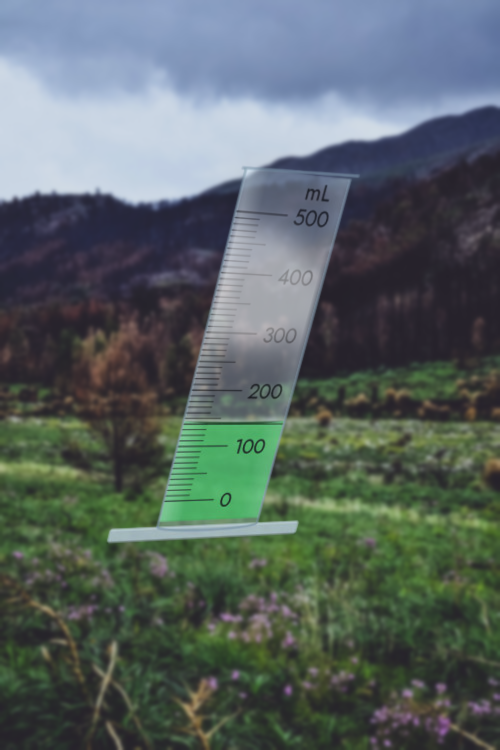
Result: 140 mL
